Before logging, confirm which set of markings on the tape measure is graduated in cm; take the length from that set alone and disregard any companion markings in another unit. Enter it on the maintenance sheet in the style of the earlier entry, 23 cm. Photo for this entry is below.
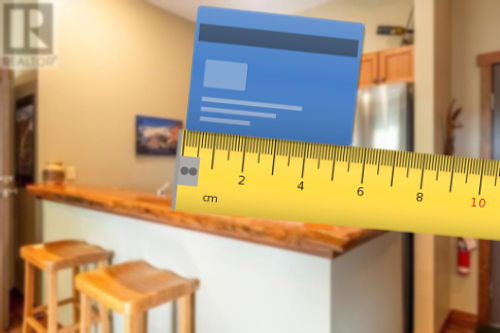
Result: 5.5 cm
